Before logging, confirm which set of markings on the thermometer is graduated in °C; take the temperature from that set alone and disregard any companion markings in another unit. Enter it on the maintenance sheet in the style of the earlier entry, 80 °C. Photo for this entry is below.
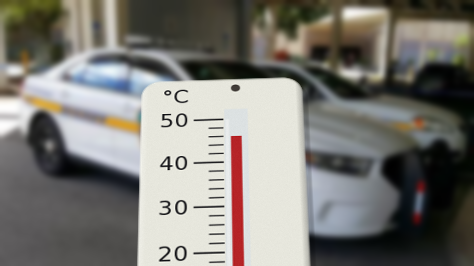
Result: 46 °C
